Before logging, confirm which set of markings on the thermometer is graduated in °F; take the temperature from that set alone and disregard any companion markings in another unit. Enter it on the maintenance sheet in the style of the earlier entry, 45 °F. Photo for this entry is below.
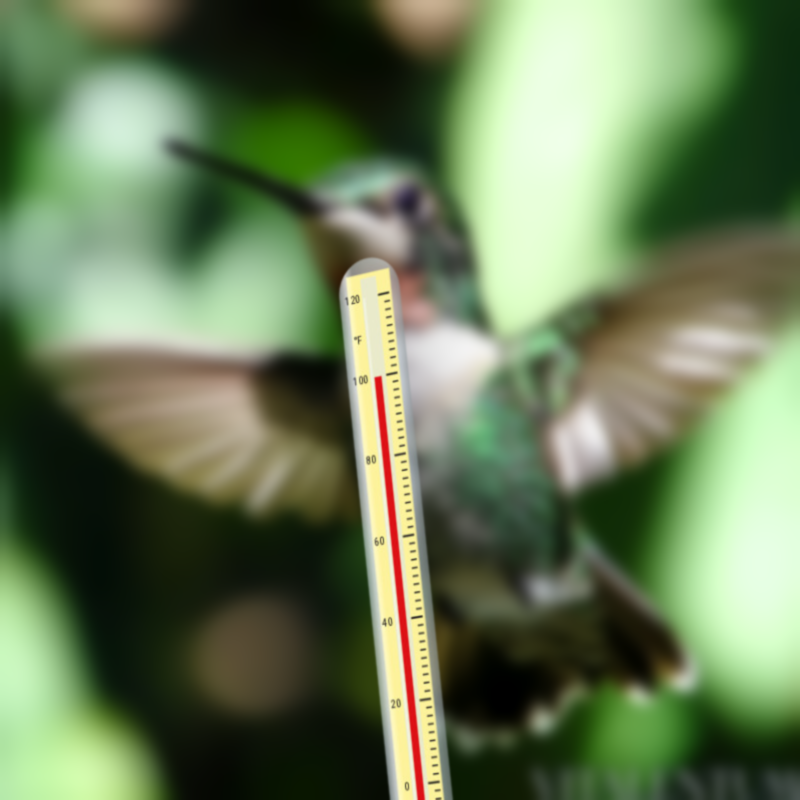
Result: 100 °F
